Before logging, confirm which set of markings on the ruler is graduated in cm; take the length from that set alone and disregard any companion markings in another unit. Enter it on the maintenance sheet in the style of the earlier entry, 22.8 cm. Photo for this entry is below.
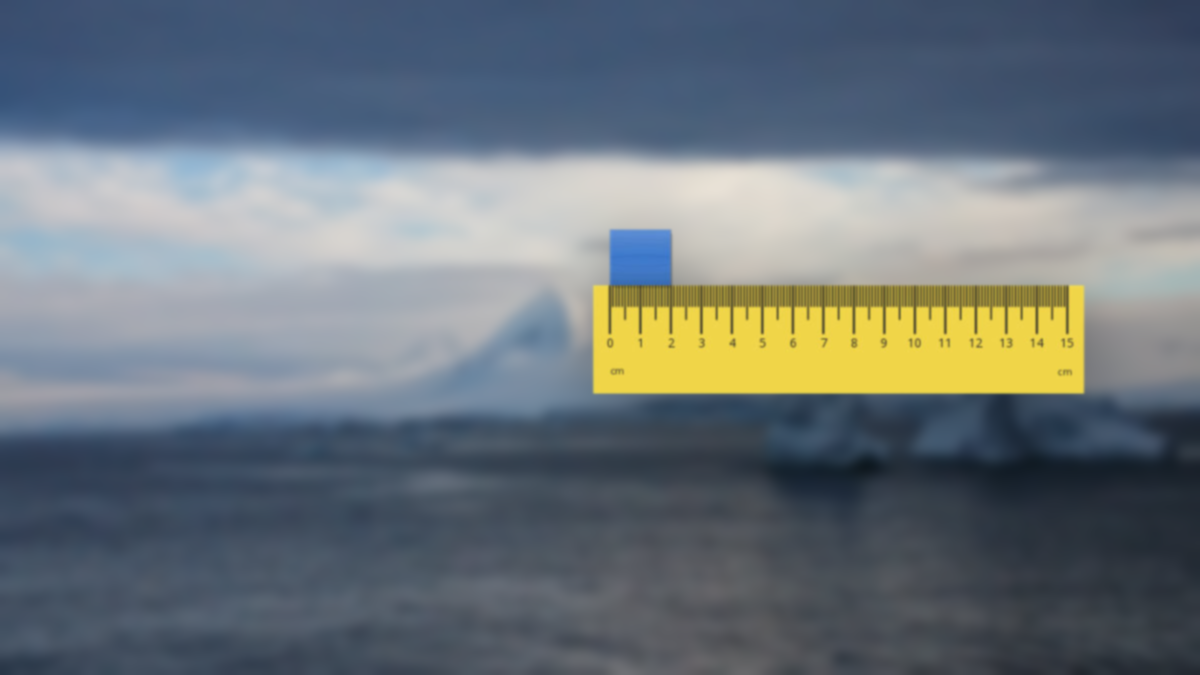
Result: 2 cm
